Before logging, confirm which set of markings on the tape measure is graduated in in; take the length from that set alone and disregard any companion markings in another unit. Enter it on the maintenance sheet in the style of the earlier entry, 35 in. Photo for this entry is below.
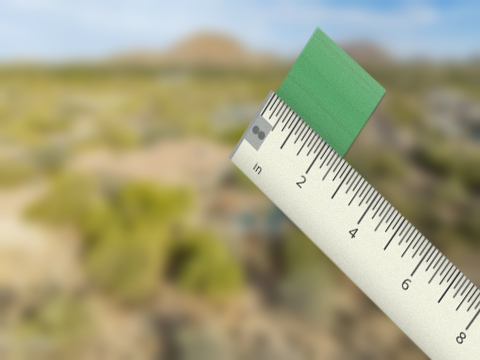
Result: 2.625 in
